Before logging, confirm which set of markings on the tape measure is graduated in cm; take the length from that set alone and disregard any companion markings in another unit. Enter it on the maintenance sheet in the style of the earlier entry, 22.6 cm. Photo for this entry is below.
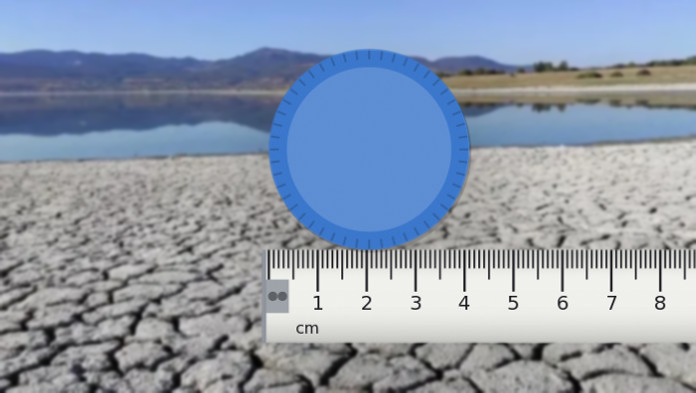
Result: 4.1 cm
